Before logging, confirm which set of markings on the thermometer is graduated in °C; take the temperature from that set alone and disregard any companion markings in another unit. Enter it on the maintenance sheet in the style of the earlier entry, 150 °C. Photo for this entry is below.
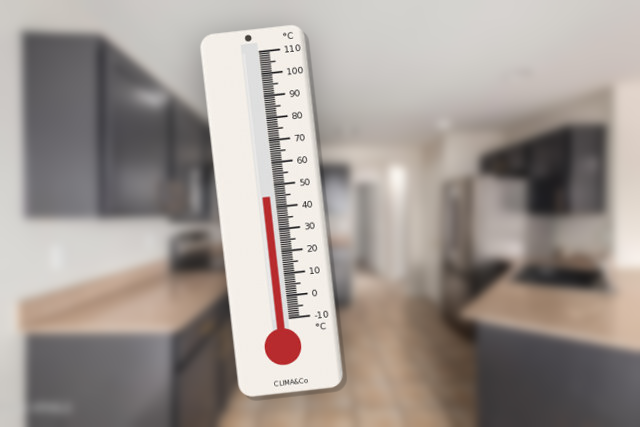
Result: 45 °C
